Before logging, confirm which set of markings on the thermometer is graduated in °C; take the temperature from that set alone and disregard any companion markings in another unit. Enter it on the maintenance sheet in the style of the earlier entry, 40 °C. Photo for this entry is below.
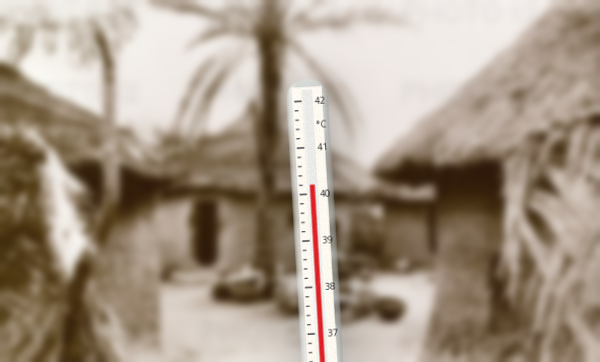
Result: 40.2 °C
